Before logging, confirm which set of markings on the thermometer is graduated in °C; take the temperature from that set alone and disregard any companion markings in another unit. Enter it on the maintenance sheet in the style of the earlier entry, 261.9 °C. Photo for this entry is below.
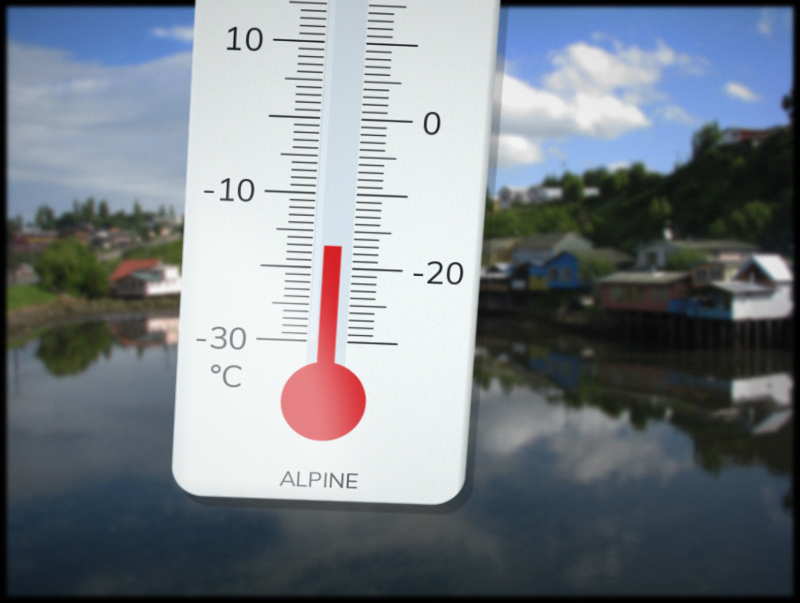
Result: -17 °C
